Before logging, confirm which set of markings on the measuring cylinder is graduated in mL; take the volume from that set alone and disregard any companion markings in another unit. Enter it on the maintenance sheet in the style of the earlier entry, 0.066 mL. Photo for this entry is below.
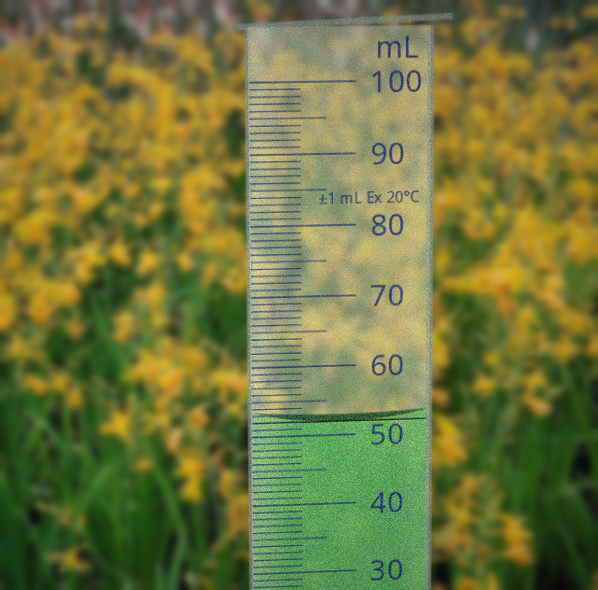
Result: 52 mL
